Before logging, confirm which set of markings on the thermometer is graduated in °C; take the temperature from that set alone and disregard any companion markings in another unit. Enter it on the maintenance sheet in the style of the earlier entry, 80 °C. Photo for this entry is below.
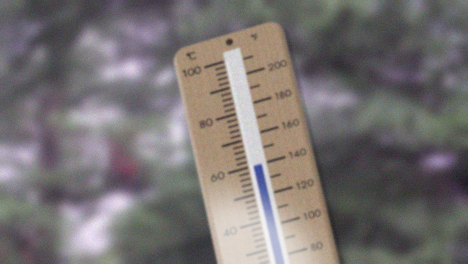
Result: 60 °C
